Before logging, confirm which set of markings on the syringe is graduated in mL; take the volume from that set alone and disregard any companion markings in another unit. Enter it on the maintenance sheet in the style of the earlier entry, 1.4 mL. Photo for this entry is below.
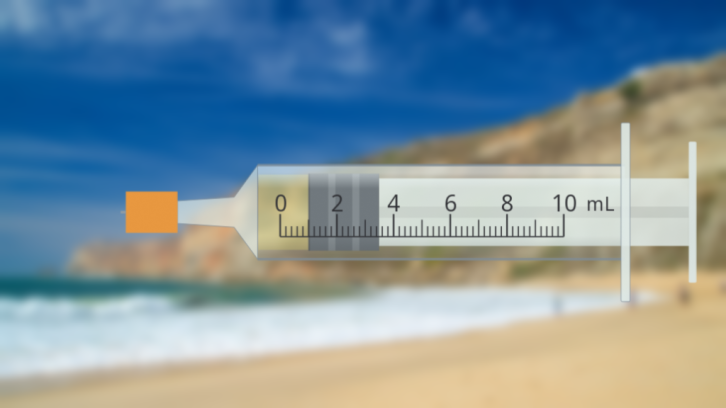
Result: 1 mL
